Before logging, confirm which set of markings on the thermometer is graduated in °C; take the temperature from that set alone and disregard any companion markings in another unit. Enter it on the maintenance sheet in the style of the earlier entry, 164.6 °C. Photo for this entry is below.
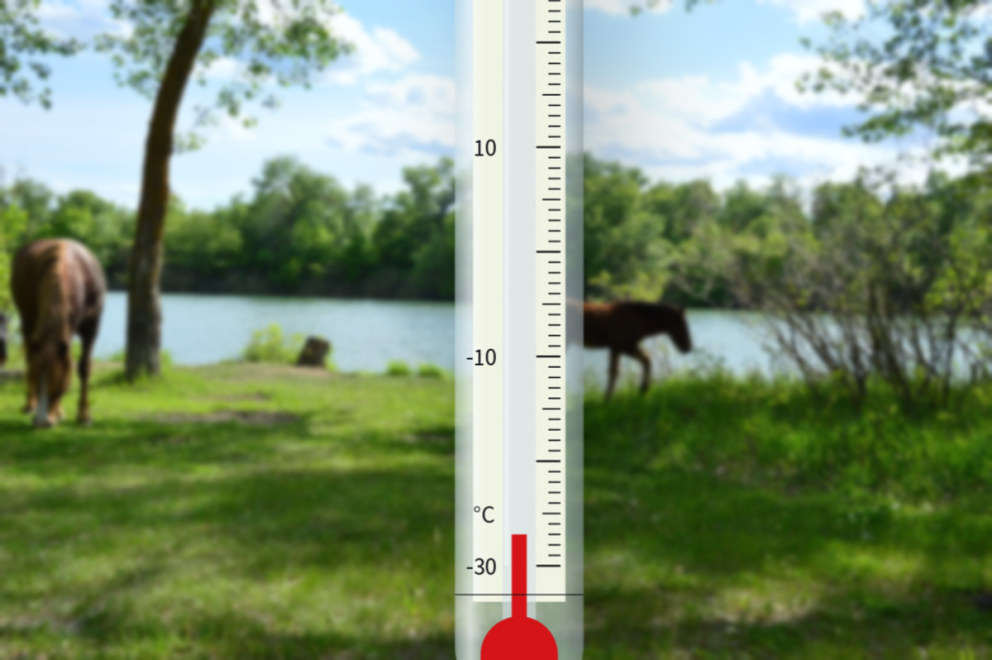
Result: -27 °C
